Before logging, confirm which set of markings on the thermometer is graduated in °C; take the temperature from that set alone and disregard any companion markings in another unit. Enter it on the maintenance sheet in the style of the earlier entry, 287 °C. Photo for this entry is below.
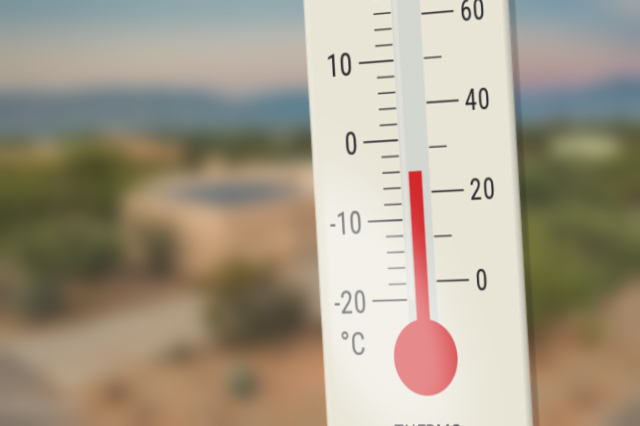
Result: -4 °C
